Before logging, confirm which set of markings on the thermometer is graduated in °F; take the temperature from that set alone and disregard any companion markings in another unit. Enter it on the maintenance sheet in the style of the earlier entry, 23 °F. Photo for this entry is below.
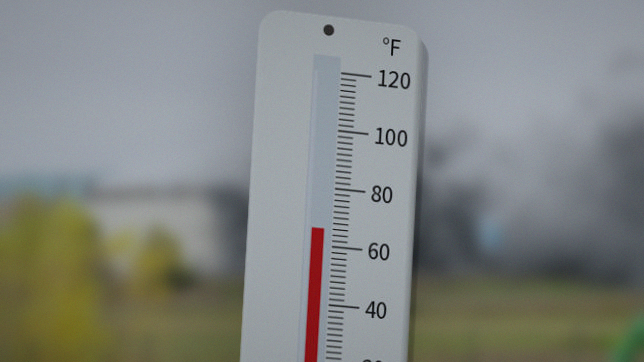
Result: 66 °F
